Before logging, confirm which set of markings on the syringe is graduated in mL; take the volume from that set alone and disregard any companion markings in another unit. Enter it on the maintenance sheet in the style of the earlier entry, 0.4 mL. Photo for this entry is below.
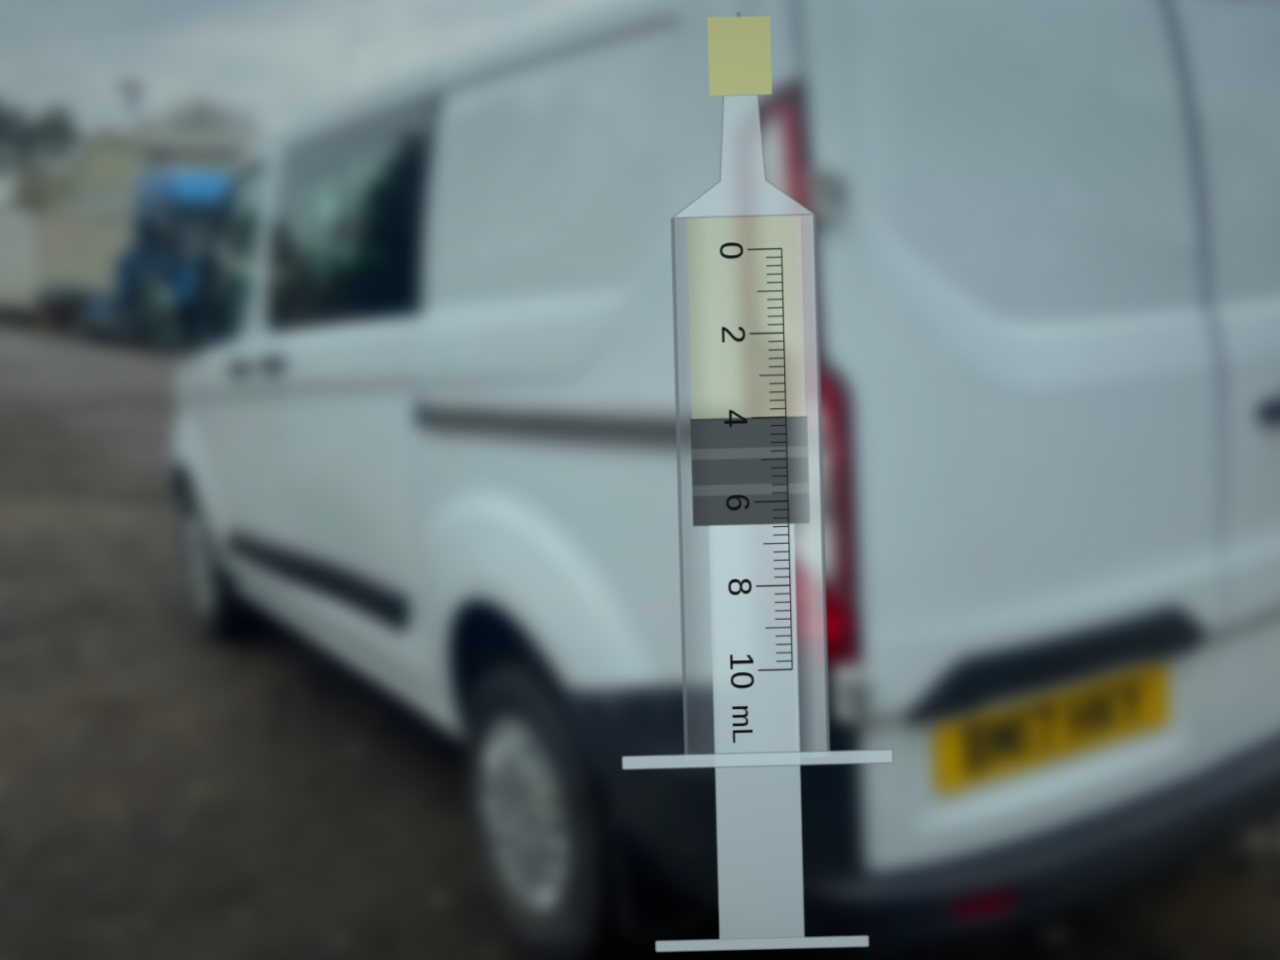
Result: 4 mL
